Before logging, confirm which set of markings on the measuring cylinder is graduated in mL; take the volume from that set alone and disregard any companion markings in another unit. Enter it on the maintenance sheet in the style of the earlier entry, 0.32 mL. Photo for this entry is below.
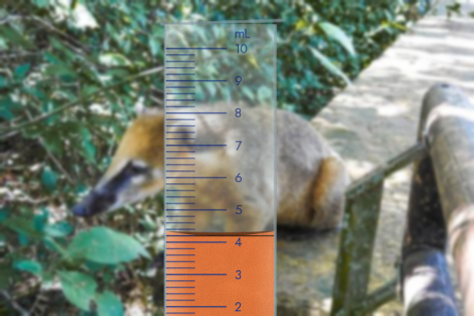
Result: 4.2 mL
